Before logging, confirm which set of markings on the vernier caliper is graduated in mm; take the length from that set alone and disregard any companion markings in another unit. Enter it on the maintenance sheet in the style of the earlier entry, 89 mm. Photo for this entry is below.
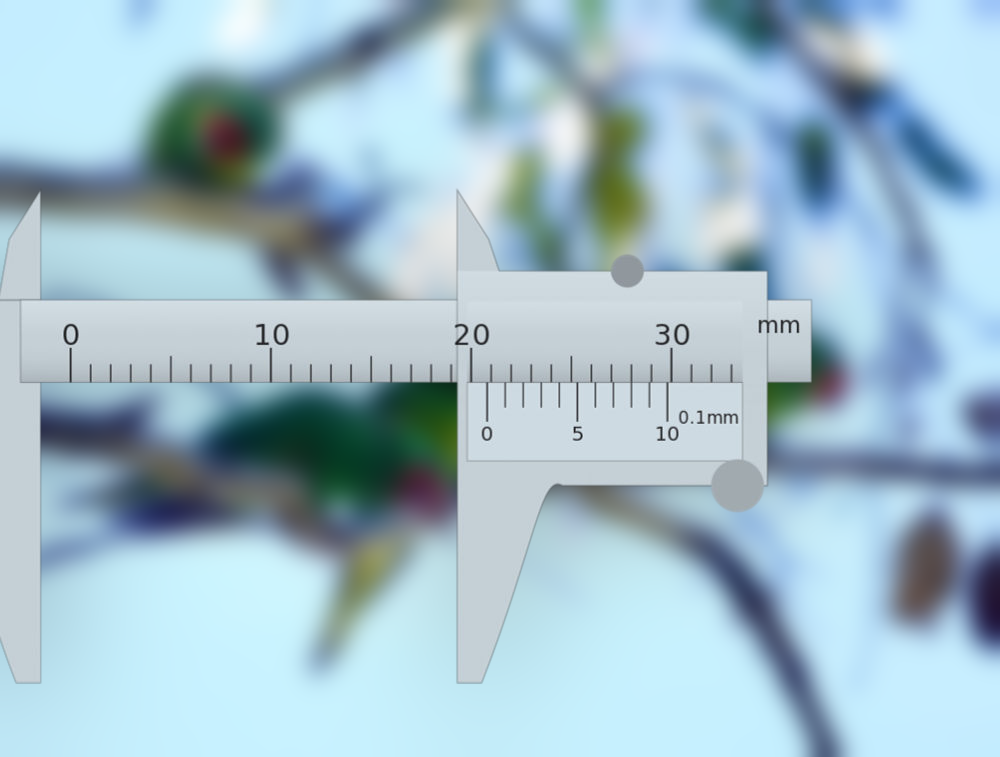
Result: 20.8 mm
